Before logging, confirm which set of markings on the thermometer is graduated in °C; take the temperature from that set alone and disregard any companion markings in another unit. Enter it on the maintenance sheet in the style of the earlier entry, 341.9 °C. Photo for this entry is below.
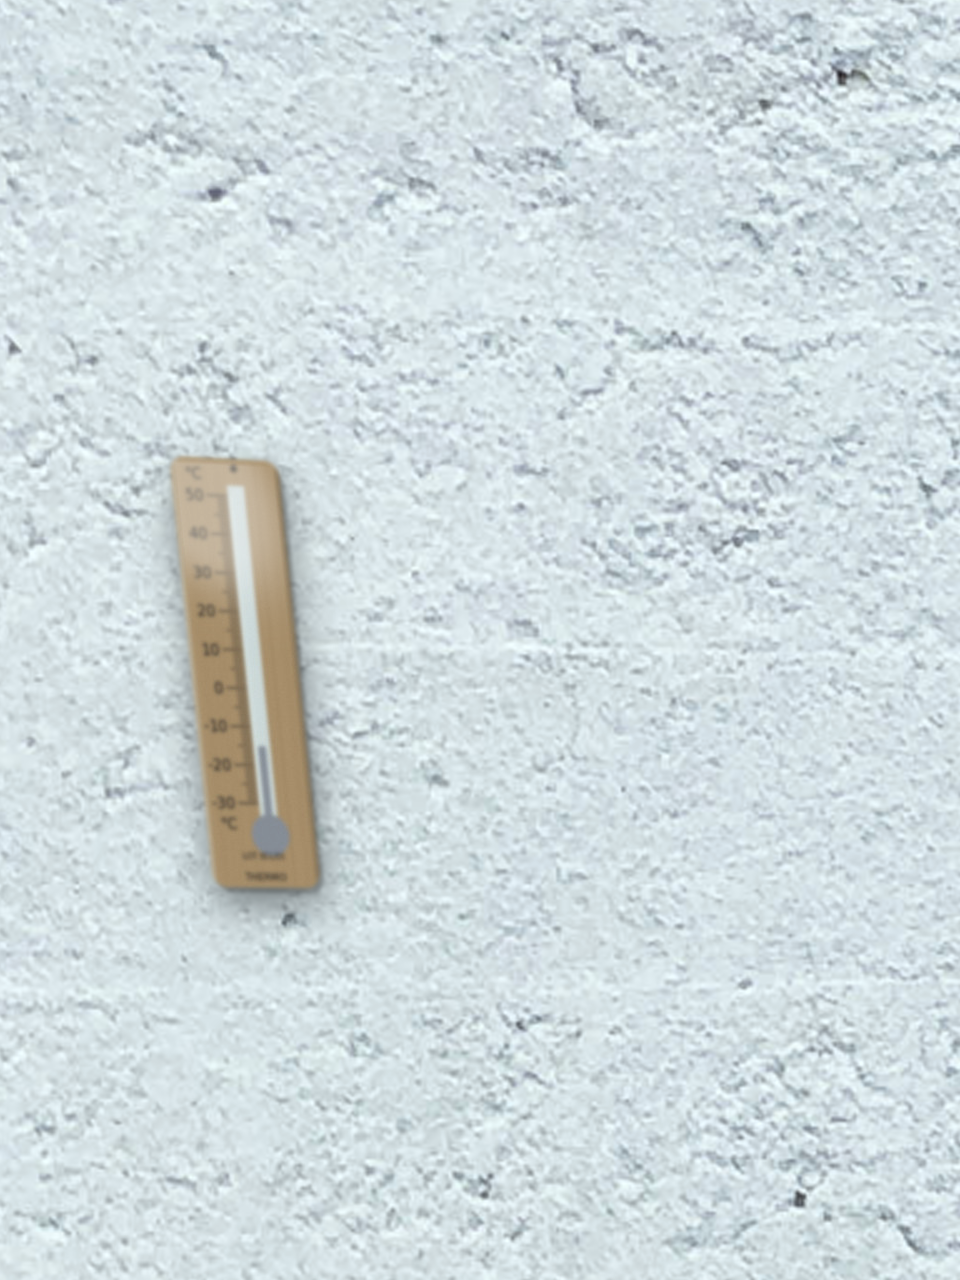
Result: -15 °C
